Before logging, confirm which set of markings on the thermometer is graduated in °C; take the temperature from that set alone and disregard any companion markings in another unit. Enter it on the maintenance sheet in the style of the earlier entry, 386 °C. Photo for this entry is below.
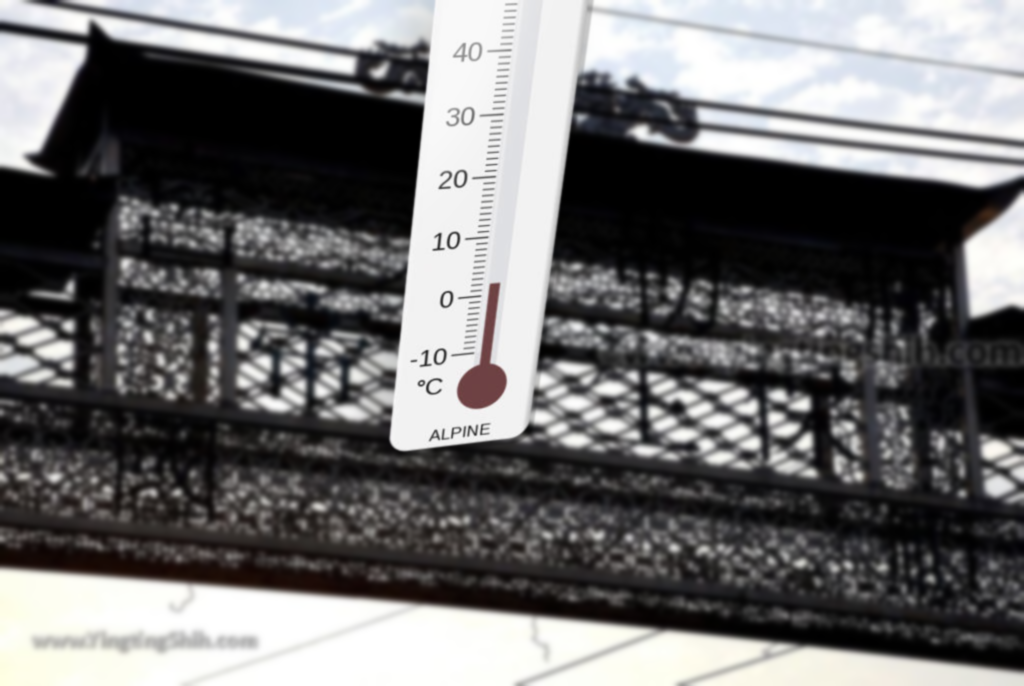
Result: 2 °C
